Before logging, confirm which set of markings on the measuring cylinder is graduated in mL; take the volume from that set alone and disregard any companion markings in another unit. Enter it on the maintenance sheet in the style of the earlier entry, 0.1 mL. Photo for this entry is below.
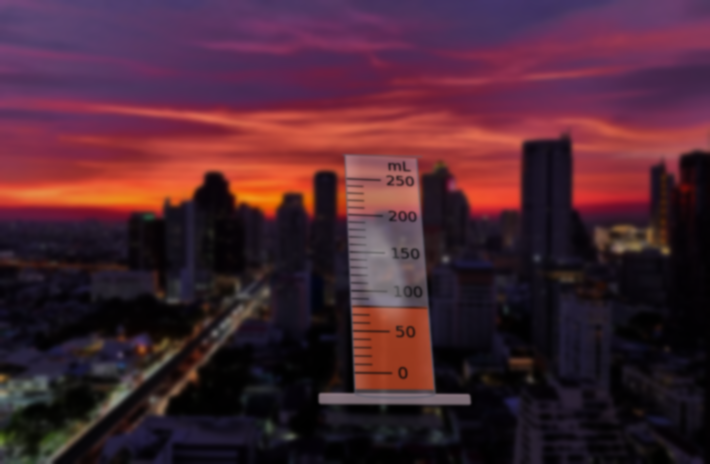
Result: 80 mL
